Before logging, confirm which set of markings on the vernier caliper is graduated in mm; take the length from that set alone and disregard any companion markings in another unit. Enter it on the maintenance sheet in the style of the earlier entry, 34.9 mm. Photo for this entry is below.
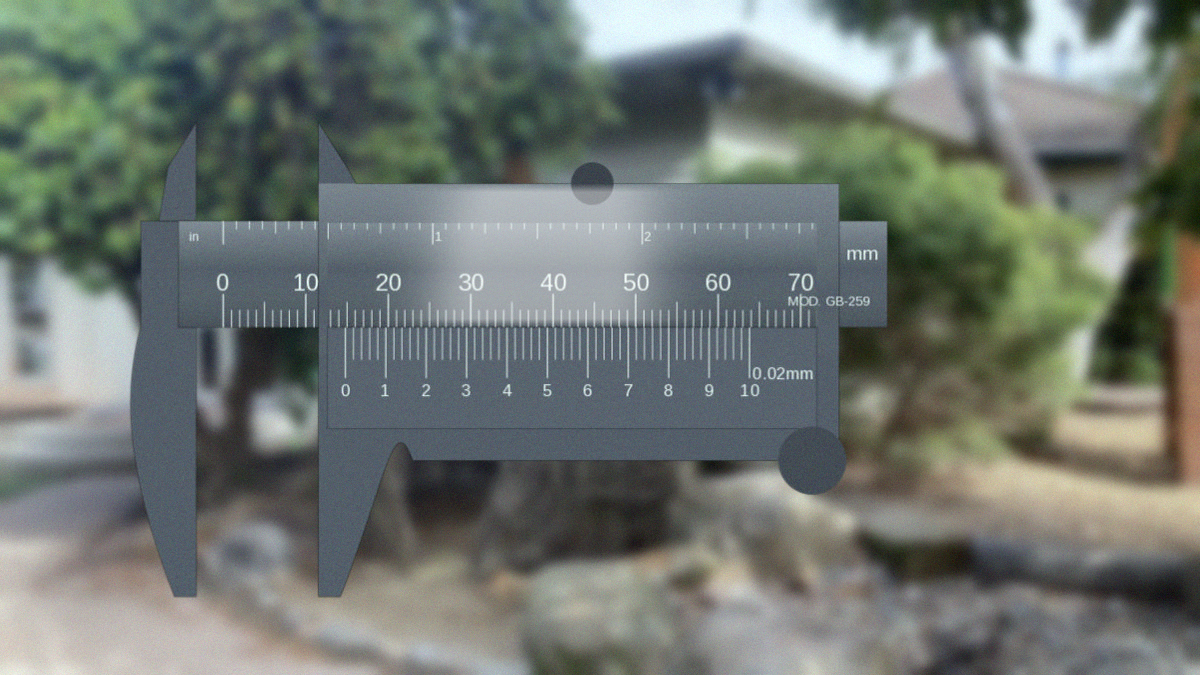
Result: 14.8 mm
